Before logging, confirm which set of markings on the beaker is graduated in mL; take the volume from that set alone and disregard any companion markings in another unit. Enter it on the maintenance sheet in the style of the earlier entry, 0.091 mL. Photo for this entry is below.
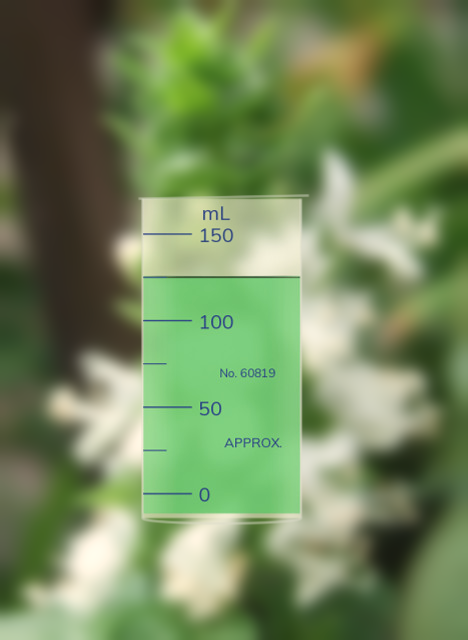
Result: 125 mL
